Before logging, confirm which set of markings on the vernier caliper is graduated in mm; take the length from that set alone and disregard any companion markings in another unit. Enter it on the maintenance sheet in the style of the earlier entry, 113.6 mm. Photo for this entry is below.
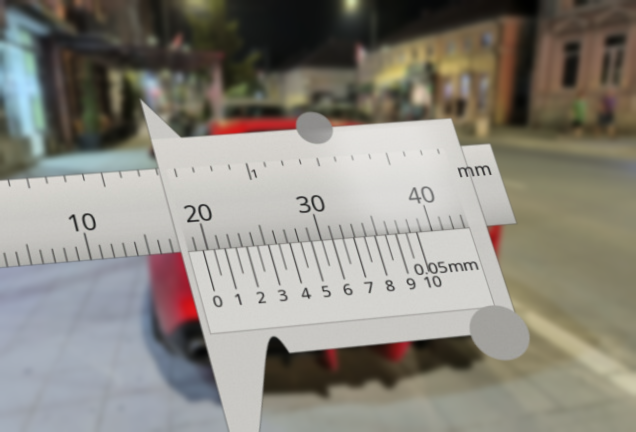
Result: 19.6 mm
